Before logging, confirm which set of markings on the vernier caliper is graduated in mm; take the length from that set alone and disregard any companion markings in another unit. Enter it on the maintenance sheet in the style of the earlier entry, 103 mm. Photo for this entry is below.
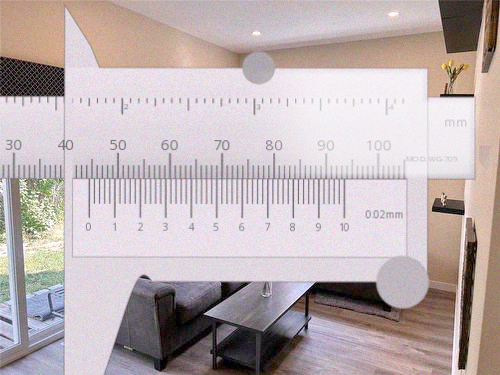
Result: 44.5 mm
